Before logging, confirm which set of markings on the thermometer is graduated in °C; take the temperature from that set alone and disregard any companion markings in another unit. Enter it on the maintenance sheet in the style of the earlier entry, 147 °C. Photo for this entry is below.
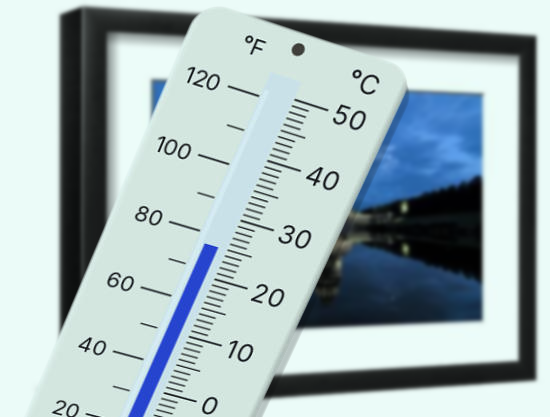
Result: 25 °C
